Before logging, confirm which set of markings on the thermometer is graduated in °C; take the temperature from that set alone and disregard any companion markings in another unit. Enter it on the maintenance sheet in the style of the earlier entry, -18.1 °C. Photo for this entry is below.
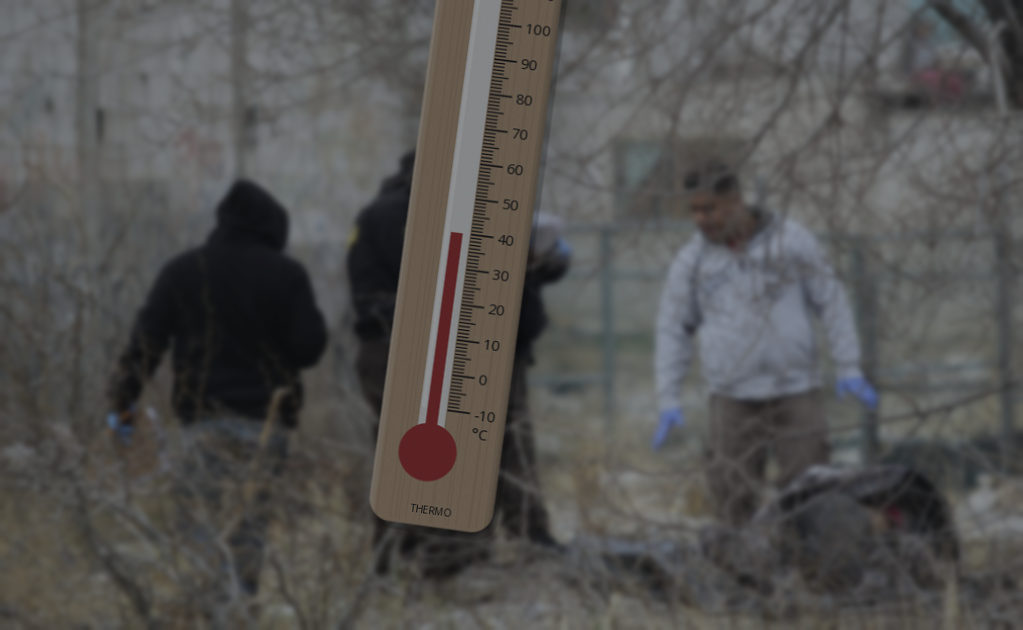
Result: 40 °C
